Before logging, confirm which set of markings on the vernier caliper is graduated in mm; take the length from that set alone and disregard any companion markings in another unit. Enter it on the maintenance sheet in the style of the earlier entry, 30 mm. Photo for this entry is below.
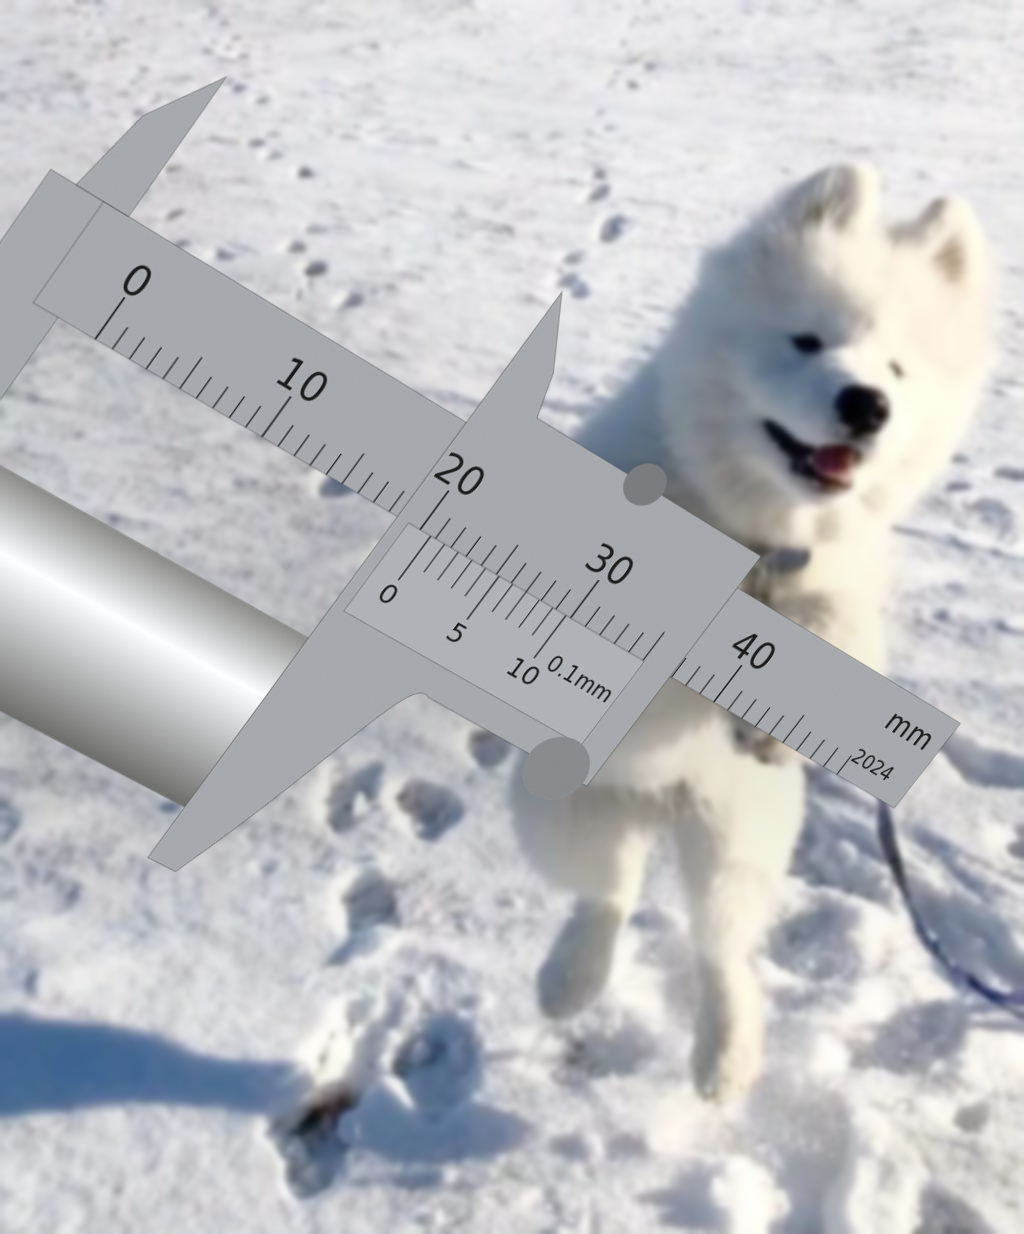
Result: 20.7 mm
